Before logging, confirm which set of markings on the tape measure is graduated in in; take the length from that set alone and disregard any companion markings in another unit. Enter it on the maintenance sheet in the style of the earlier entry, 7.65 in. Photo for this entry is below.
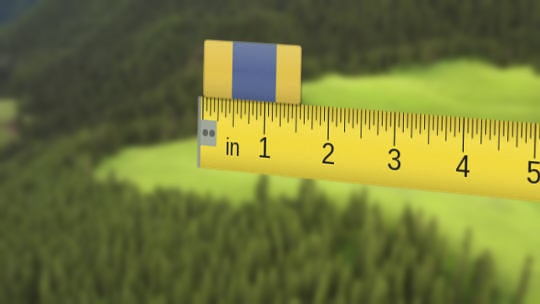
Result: 1.5625 in
